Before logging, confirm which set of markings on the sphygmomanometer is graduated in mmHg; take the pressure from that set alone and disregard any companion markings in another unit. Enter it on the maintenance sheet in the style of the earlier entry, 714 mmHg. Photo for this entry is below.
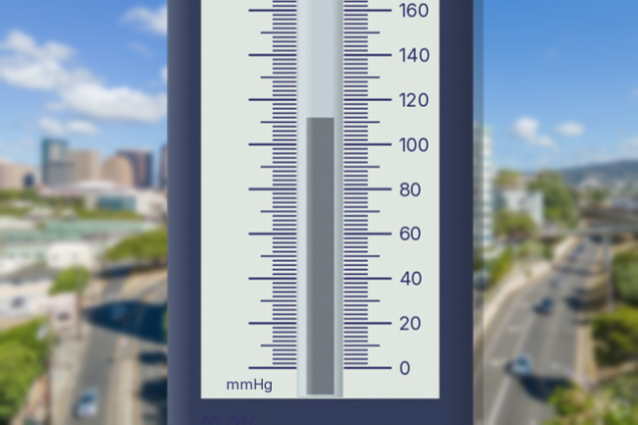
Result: 112 mmHg
